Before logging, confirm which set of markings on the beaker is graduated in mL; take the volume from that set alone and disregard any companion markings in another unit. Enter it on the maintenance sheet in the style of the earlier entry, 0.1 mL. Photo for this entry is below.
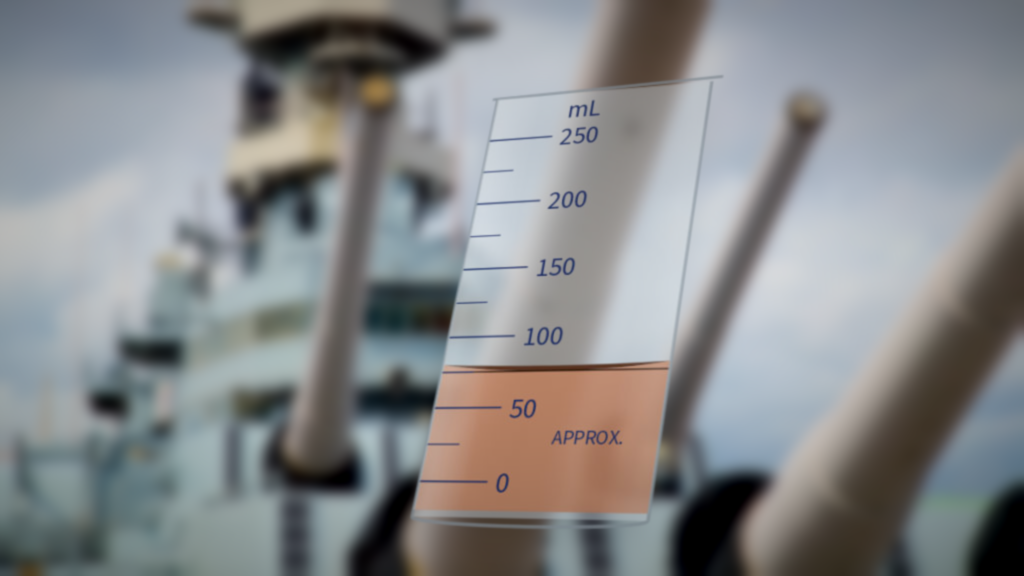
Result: 75 mL
